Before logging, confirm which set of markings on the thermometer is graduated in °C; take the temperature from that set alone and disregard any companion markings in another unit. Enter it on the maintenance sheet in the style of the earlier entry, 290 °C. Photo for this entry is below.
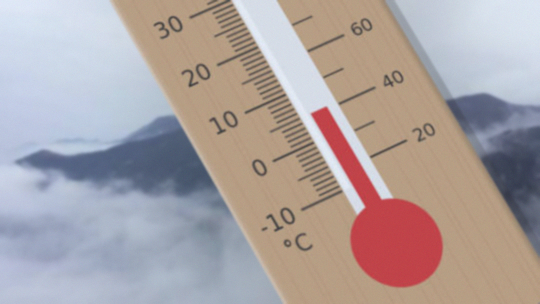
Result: 5 °C
